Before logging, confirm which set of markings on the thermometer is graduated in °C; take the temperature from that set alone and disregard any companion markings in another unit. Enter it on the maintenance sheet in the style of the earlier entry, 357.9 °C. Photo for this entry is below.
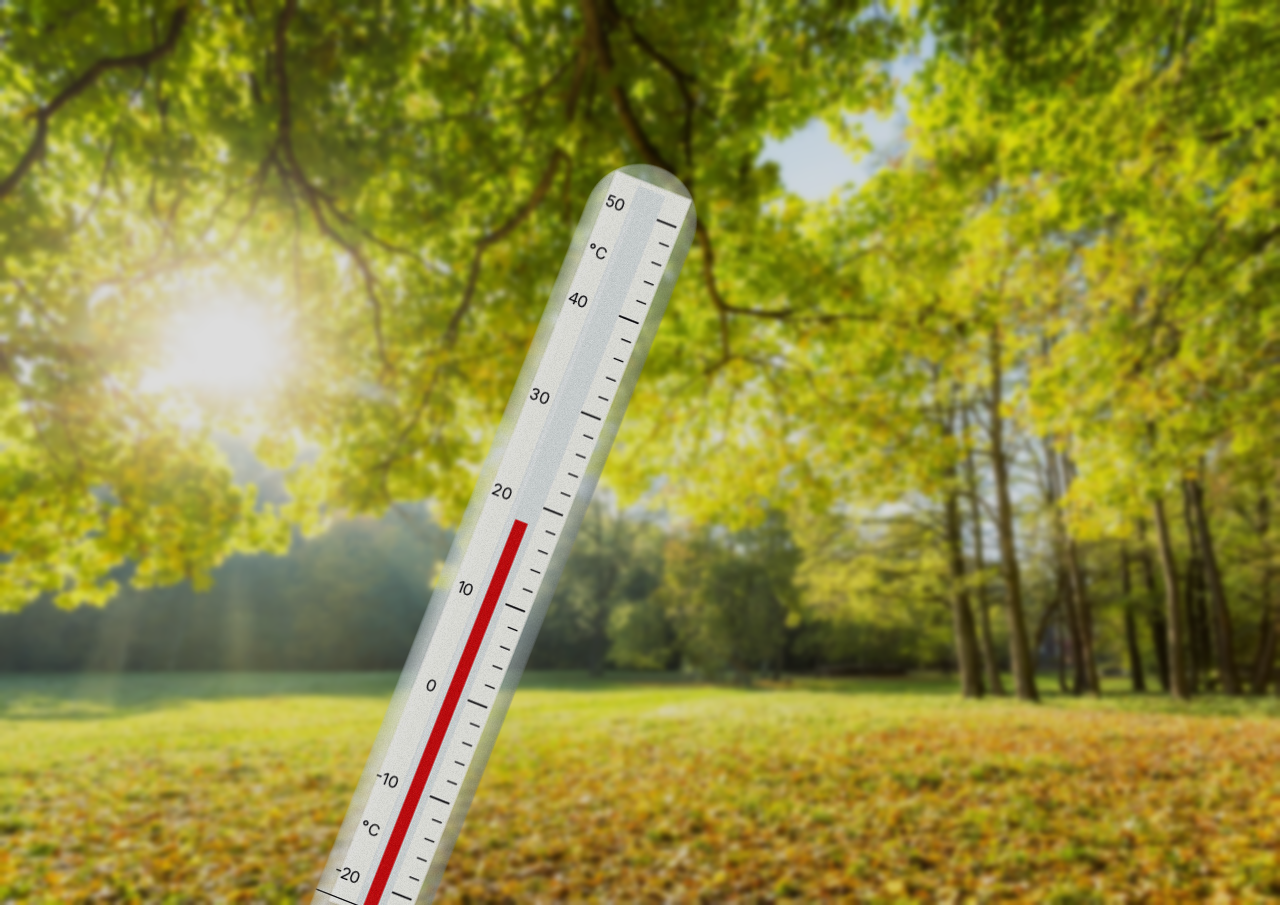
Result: 18 °C
